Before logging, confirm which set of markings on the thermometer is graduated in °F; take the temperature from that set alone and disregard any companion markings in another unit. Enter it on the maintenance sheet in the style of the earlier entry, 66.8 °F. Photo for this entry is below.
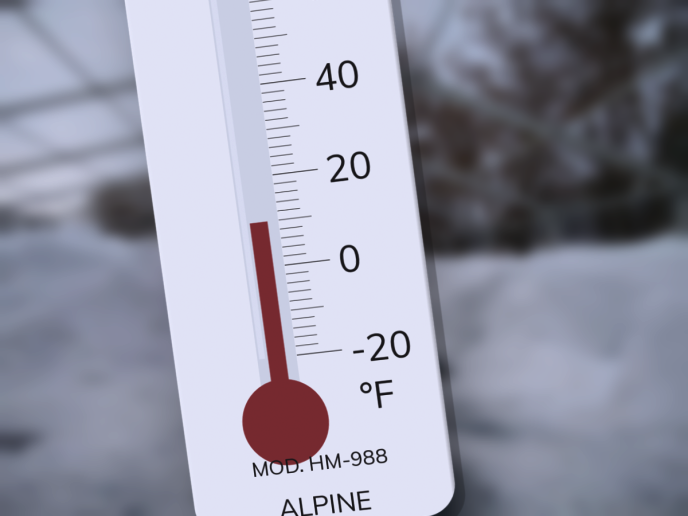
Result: 10 °F
